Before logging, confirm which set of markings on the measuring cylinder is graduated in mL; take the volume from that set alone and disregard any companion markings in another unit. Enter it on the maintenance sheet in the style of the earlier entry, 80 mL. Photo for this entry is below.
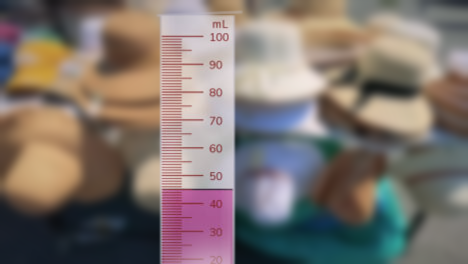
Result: 45 mL
